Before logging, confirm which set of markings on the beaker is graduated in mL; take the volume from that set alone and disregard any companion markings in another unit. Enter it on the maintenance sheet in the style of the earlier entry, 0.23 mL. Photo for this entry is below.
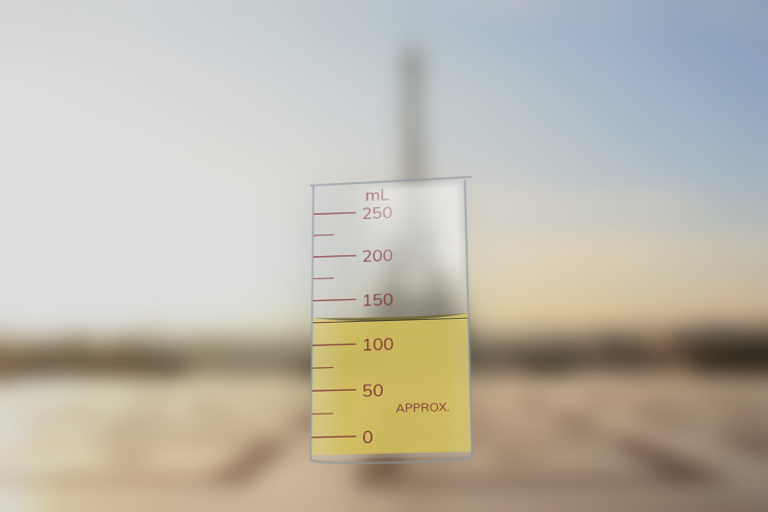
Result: 125 mL
